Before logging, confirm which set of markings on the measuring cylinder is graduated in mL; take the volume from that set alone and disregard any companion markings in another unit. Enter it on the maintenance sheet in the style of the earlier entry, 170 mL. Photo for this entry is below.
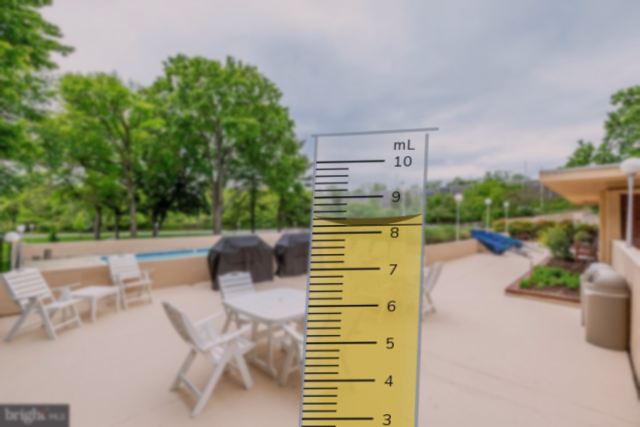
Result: 8.2 mL
